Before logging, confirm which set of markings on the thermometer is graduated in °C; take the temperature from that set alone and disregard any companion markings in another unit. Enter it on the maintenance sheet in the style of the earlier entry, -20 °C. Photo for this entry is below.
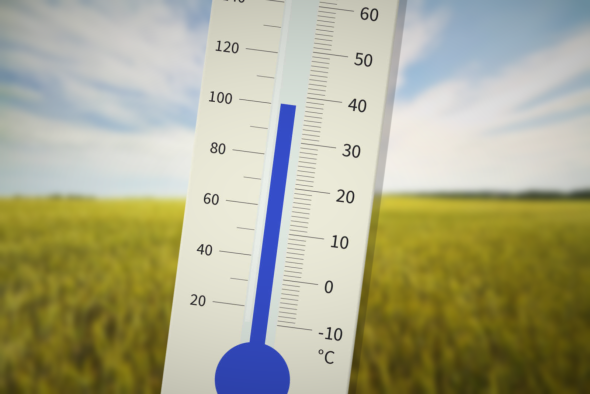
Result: 38 °C
